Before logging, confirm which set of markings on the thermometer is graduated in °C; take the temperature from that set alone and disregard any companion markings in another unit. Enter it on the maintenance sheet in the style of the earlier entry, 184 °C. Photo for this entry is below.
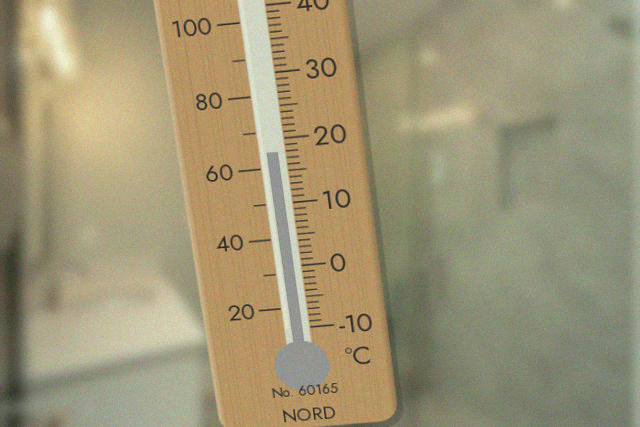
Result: 18 °C
